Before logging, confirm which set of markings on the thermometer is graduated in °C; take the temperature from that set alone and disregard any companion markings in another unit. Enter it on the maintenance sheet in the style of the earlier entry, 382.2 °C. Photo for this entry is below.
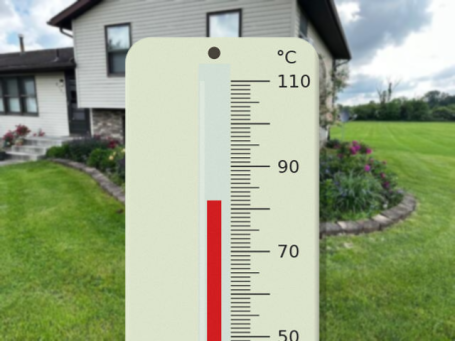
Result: 82 °C
